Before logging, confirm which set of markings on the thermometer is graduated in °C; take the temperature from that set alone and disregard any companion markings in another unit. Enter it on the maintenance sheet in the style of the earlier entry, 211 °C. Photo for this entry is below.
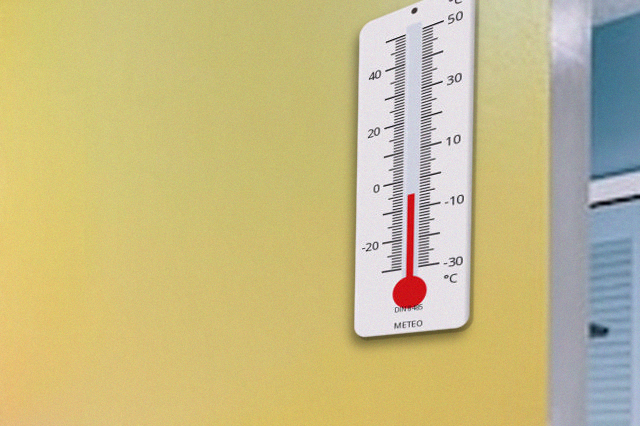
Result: -5 °C
